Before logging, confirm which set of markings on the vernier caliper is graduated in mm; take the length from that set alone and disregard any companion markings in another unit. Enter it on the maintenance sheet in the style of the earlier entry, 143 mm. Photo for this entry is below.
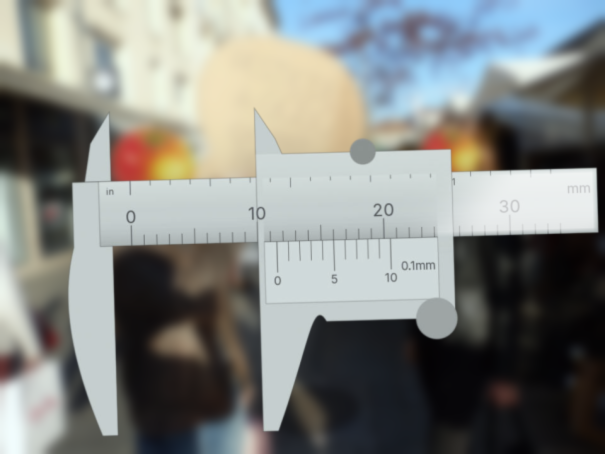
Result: 11.5 mm
